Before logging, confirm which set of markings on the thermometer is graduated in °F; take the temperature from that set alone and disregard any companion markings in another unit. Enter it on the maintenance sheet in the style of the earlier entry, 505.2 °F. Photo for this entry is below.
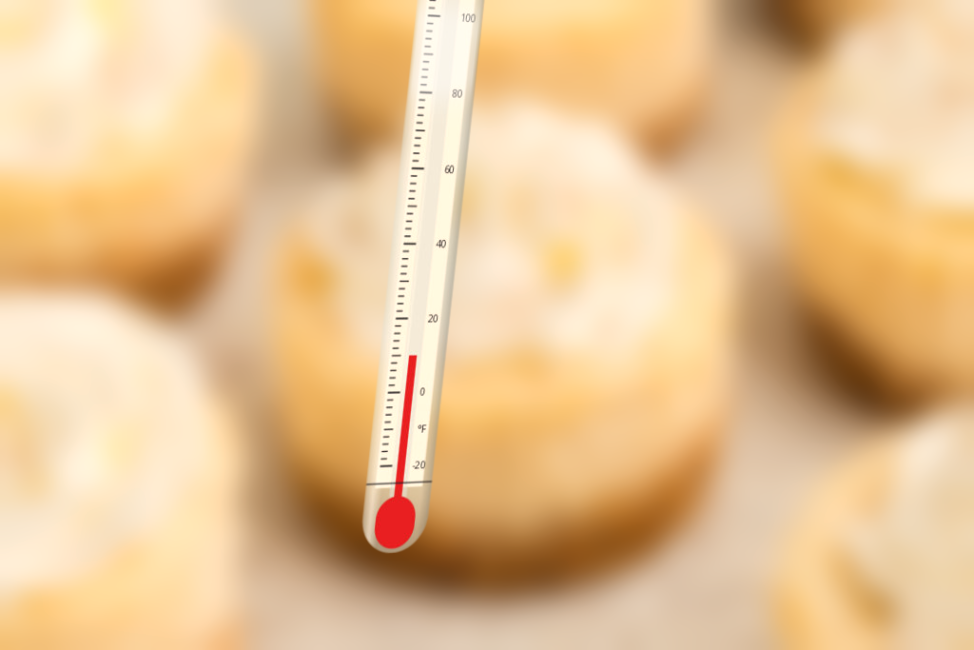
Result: 10 °F
